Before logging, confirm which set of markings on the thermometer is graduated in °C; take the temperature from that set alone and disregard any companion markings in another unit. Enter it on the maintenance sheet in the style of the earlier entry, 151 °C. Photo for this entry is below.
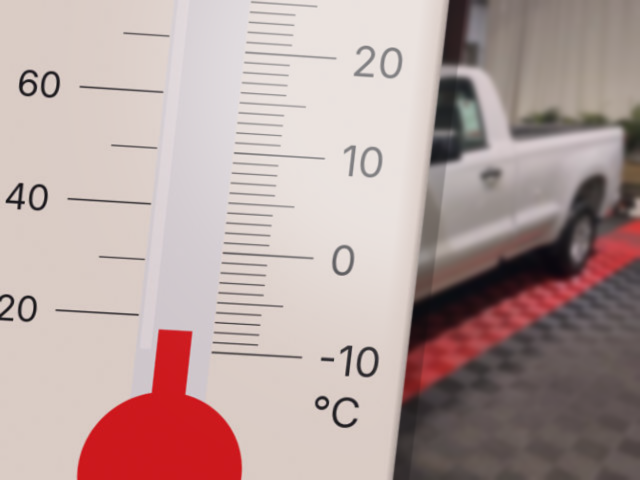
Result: -8 °C
